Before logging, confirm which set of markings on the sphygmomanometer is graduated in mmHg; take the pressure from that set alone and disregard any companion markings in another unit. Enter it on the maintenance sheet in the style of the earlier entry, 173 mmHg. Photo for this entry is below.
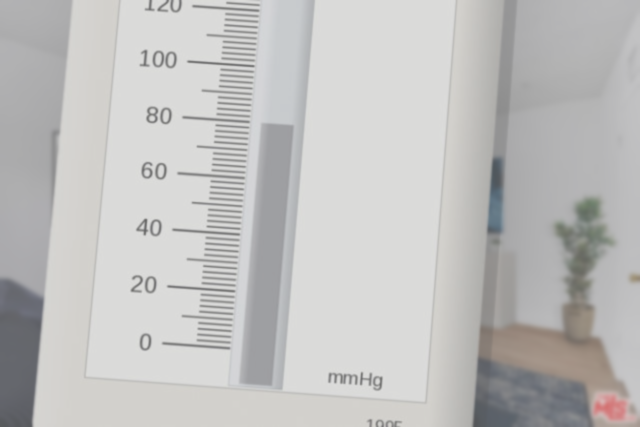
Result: 80 mmHg
